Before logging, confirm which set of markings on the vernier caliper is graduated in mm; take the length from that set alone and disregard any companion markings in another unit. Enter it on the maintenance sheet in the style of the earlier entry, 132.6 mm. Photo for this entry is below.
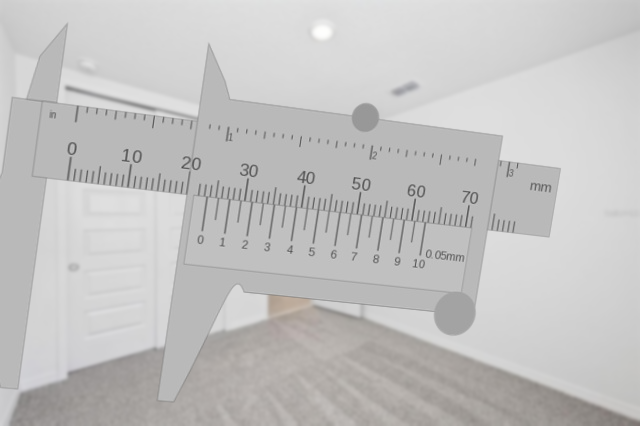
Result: 23.5 mm
